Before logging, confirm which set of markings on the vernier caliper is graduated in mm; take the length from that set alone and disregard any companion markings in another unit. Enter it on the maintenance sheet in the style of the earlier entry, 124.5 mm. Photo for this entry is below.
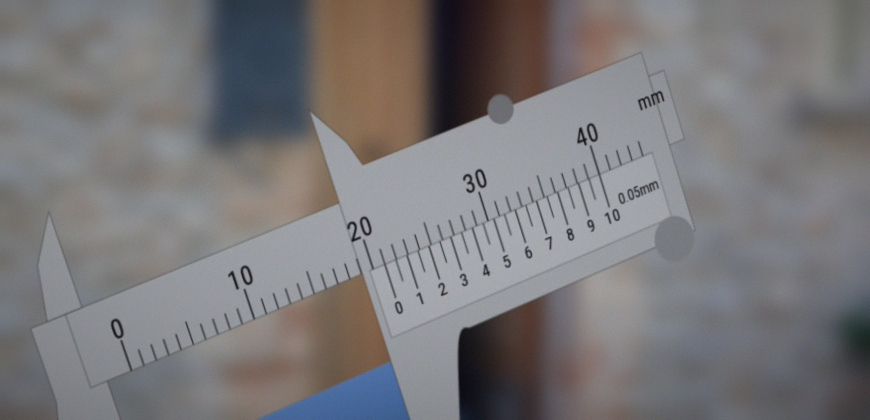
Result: 21.0 mm
